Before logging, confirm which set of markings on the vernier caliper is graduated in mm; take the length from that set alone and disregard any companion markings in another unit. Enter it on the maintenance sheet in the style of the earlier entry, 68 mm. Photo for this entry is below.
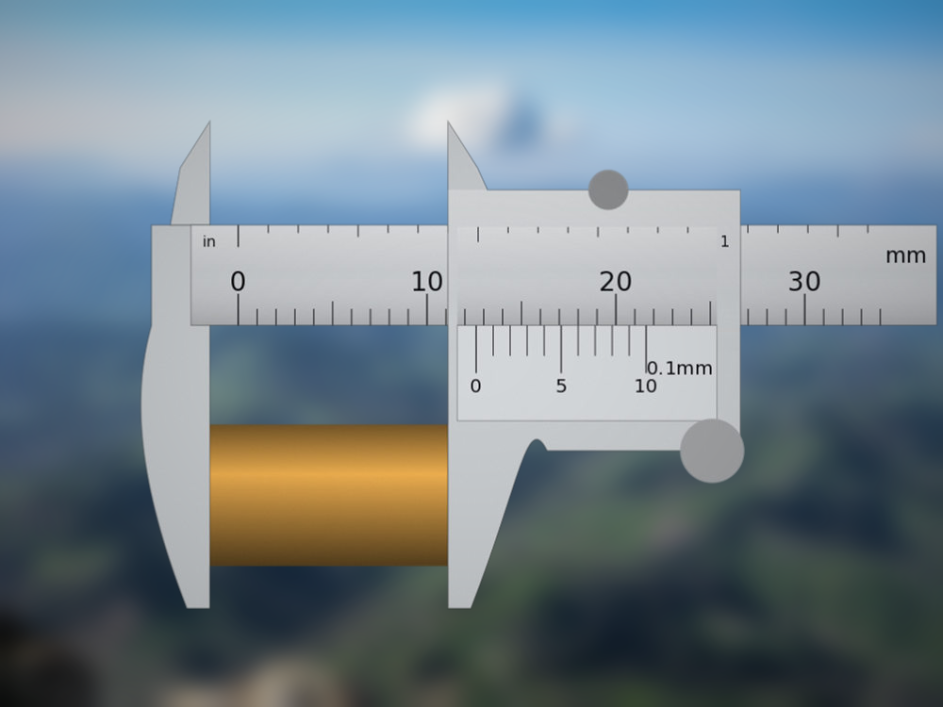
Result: 12.6 mm
